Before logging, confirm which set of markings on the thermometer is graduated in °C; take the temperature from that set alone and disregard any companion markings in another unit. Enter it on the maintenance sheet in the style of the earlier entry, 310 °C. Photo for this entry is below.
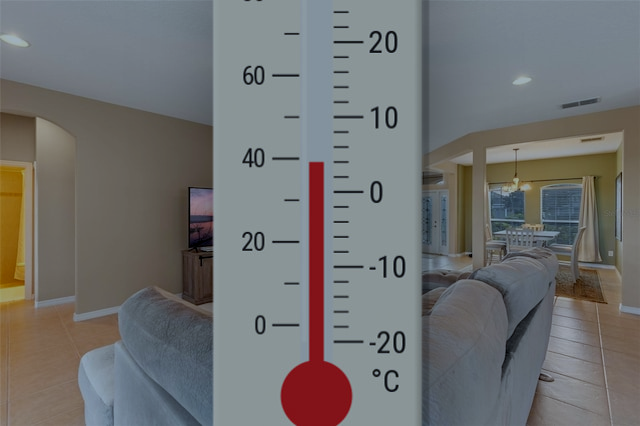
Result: 4 °C
